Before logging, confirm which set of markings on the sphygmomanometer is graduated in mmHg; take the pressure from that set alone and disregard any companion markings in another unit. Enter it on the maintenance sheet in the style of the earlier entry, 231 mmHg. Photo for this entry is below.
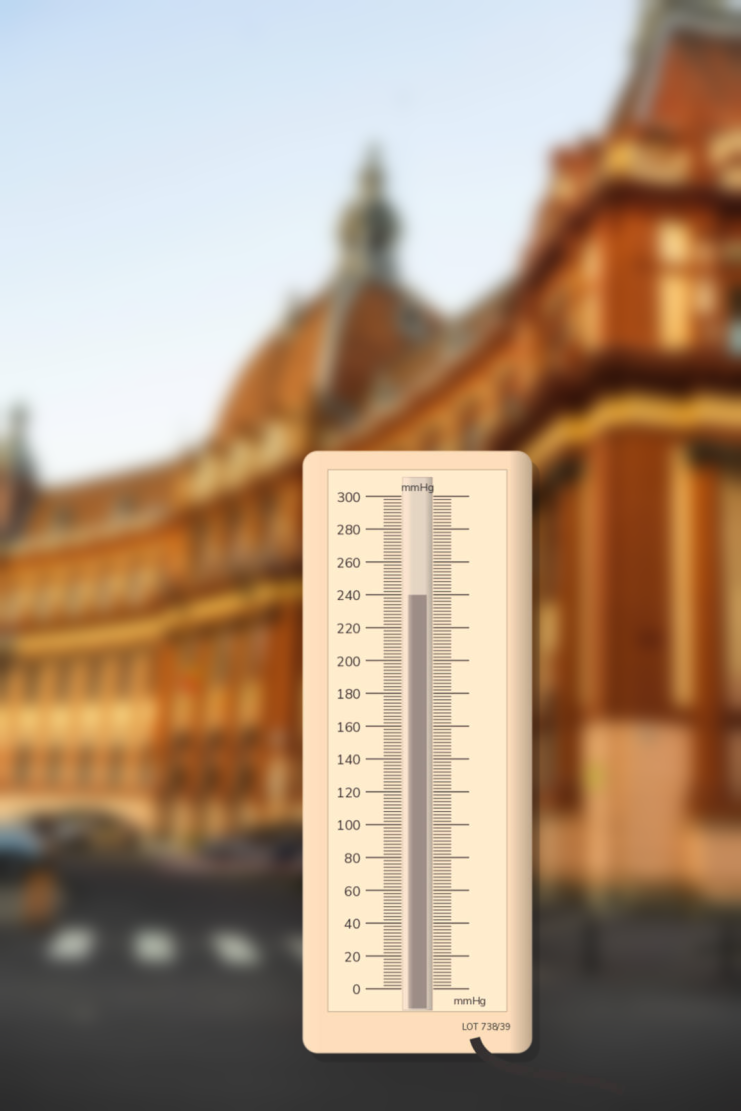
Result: 240 mmHg
